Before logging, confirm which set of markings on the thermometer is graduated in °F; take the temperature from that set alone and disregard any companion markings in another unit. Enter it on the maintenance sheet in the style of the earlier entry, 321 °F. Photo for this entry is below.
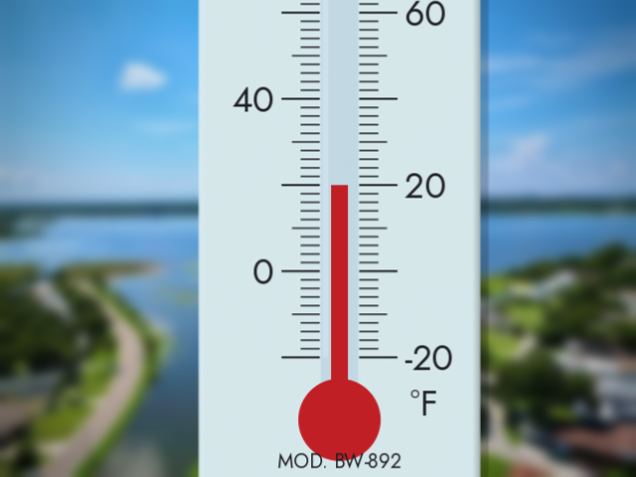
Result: 20 °F
